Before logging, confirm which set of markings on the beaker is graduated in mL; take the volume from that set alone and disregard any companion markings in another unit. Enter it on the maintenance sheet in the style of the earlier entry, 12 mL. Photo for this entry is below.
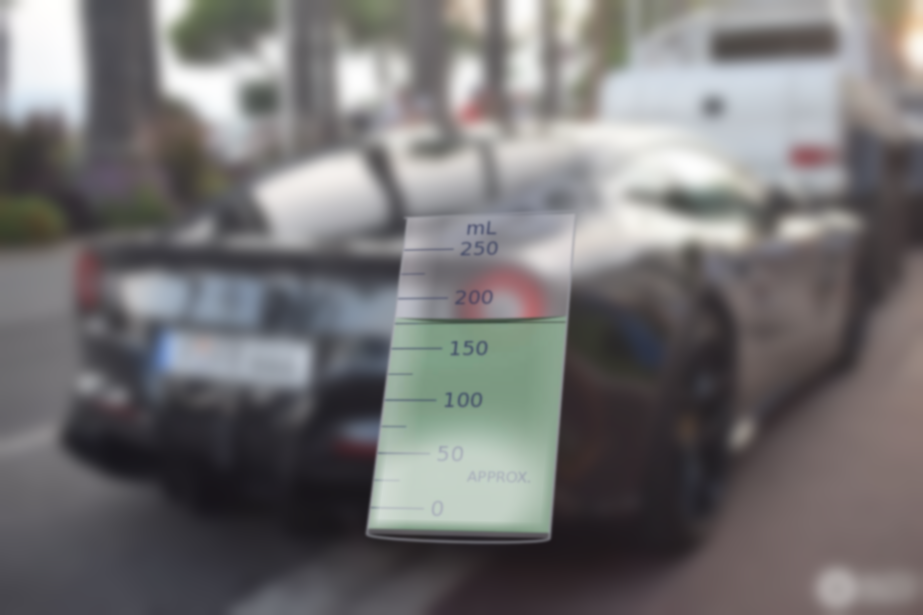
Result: 175 mL
